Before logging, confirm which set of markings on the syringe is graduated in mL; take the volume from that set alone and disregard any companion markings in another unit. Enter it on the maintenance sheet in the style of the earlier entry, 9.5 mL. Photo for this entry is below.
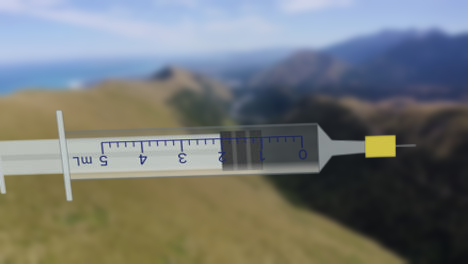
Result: 1 mL
